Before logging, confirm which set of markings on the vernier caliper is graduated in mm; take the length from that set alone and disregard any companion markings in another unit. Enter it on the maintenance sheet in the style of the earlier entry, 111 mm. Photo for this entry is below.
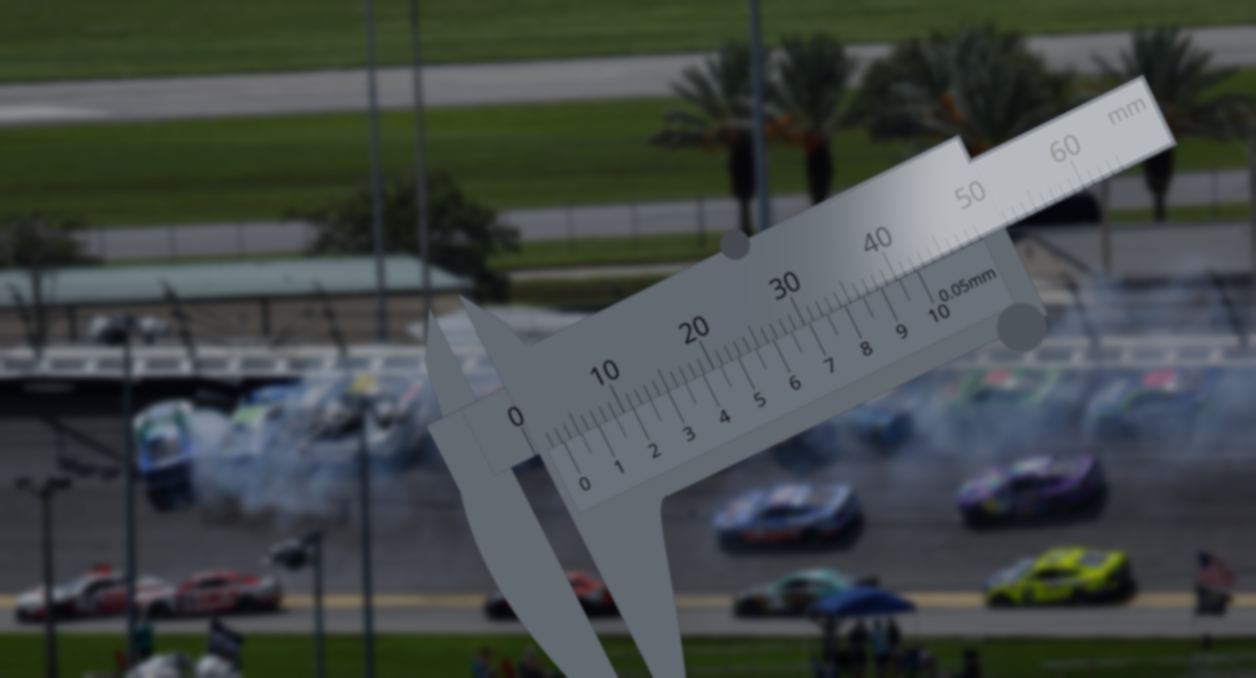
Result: 3.2 mm
